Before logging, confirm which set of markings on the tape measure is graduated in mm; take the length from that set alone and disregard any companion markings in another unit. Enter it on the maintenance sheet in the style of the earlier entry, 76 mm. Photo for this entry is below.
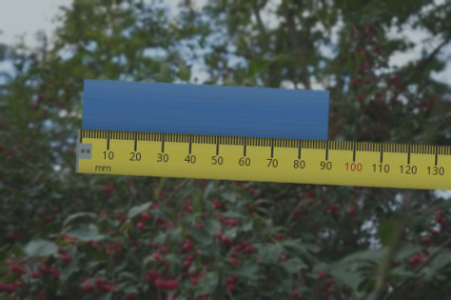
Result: 90 mm
